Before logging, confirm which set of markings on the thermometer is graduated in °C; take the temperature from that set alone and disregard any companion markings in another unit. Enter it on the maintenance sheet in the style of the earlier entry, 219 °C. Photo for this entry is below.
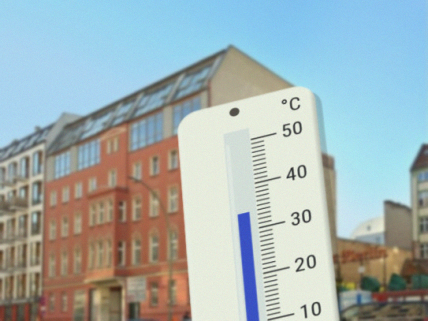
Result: 34 °C
